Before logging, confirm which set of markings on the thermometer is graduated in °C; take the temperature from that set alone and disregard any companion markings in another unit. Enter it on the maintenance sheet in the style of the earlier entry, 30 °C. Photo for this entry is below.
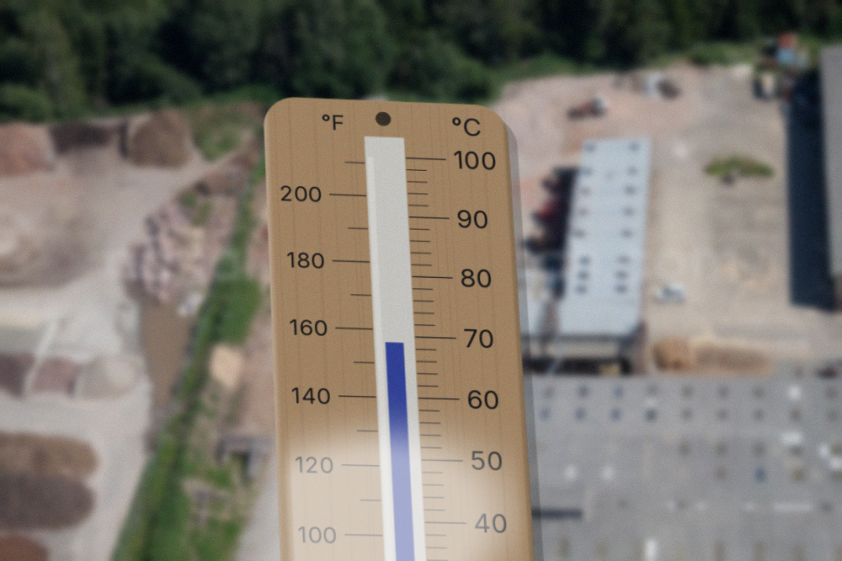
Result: 69 °C
